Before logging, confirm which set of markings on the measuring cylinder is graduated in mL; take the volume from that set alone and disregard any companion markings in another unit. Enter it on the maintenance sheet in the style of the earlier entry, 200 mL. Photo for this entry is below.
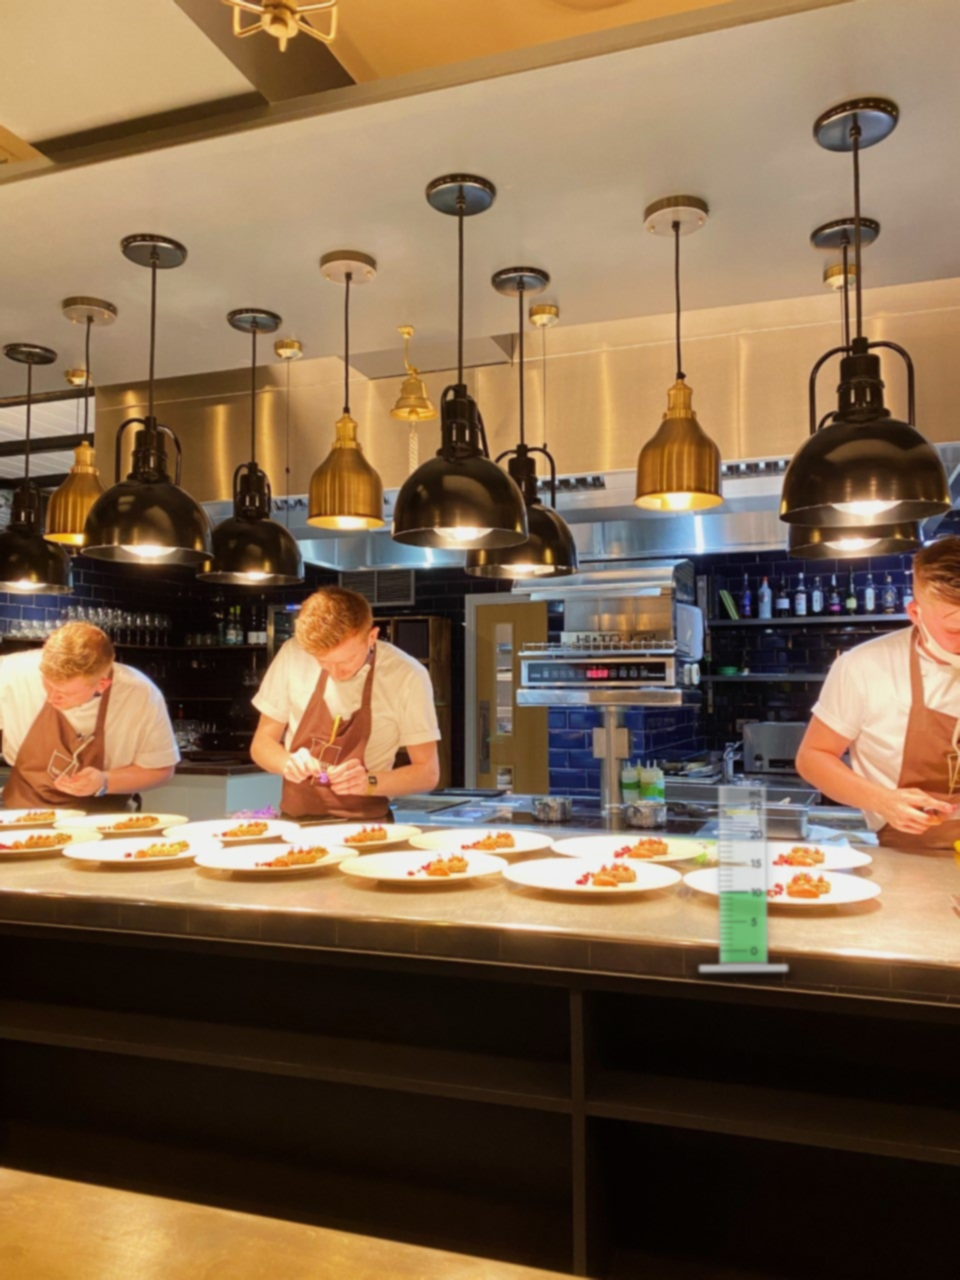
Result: 10 mL
